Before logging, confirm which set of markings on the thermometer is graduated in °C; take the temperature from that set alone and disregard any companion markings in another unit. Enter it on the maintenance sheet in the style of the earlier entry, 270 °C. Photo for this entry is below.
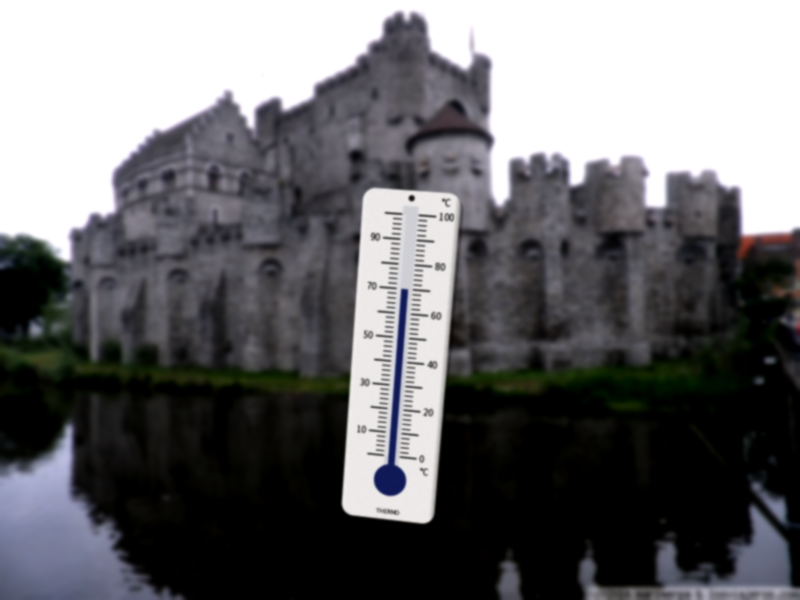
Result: 70 °C
